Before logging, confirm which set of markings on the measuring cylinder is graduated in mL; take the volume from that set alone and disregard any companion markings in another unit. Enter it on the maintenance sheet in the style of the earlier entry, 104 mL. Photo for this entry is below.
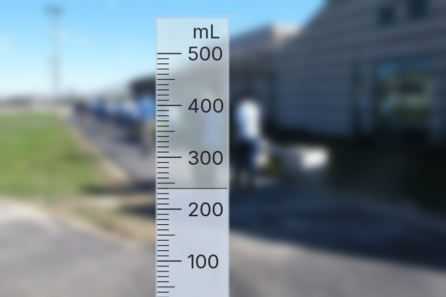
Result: 240 mL
